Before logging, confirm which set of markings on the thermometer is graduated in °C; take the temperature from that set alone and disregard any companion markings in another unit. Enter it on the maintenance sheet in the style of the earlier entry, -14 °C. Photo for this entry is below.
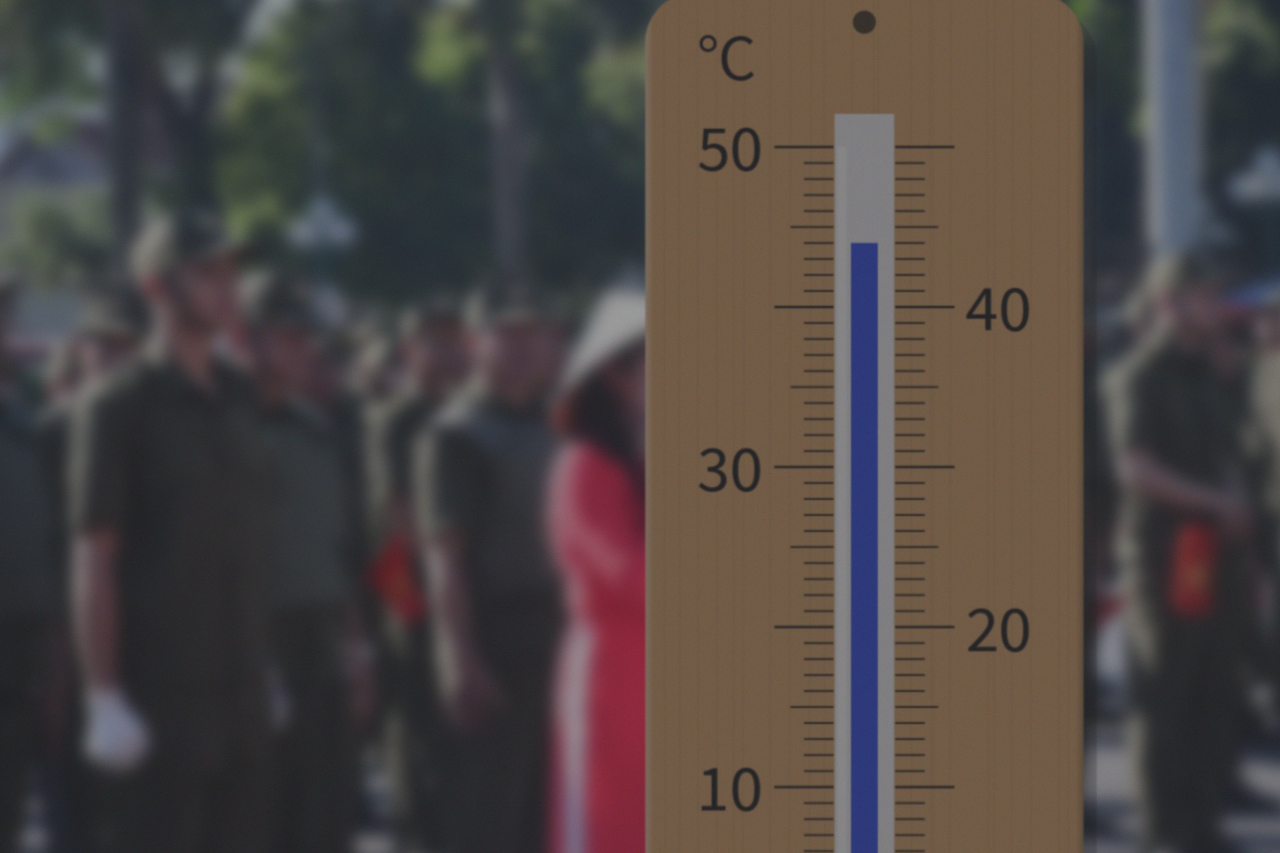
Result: 44 °C
